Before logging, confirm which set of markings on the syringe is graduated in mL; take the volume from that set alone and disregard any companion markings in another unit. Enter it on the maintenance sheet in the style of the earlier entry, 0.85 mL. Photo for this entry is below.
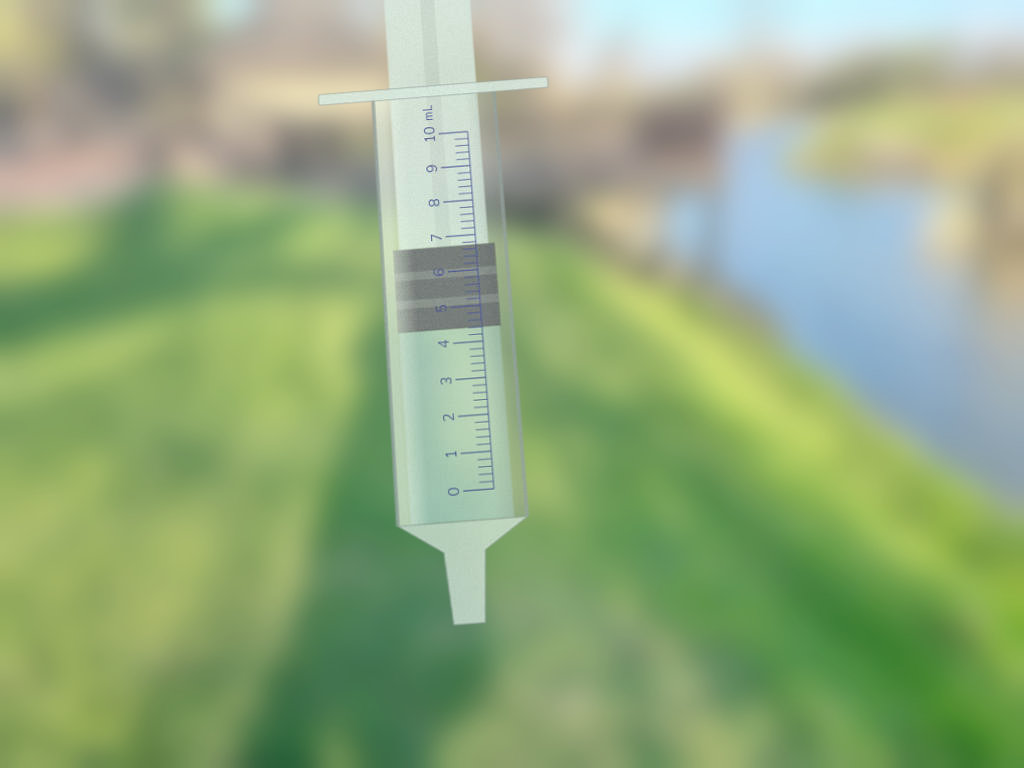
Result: 4.4 mL
